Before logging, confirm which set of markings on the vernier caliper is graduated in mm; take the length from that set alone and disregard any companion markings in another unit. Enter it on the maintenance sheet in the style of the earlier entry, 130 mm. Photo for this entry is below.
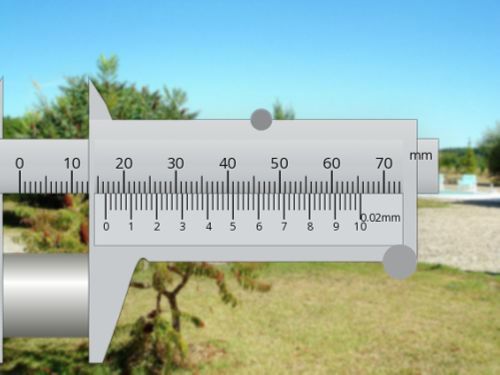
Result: 16.5 mm
